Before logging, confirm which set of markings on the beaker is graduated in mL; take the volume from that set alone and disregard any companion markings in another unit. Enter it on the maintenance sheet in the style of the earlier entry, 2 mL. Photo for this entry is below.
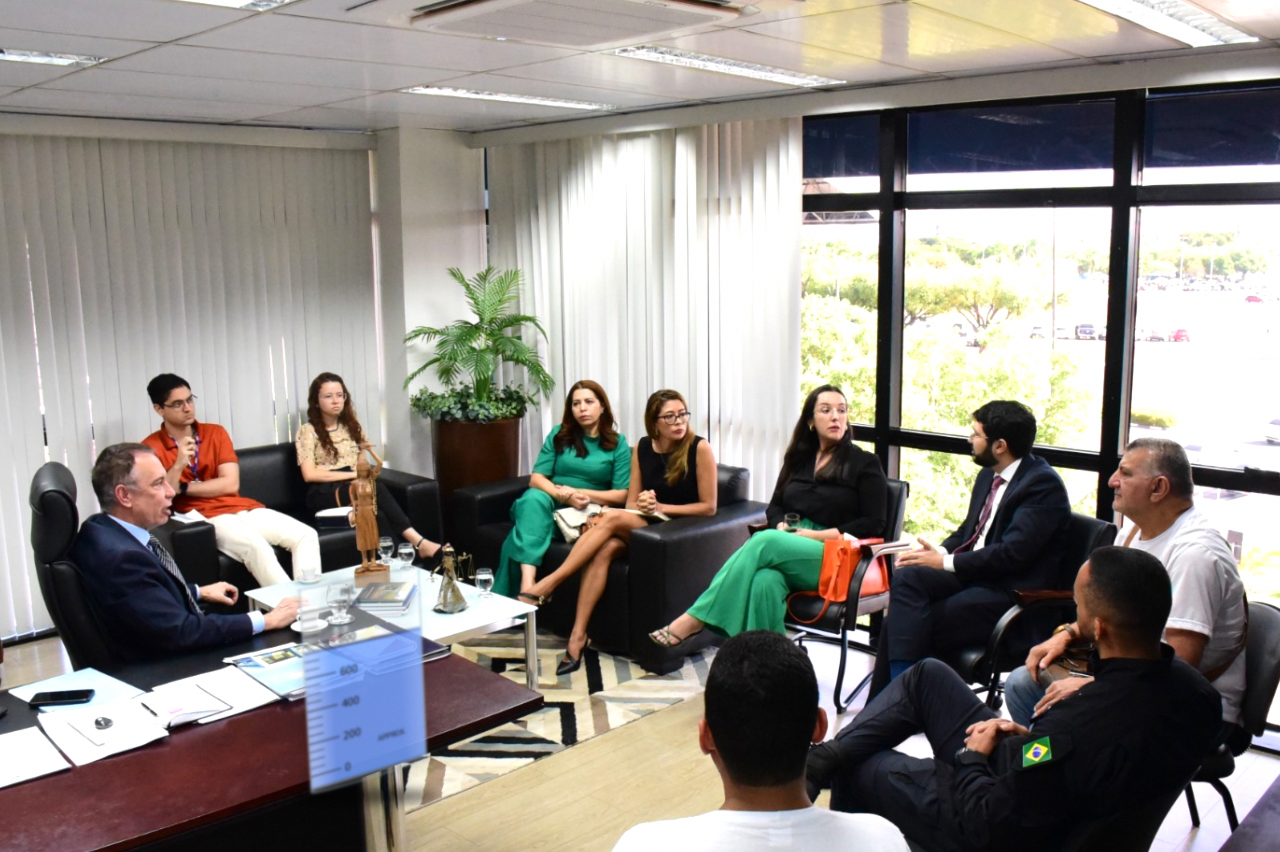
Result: 750 mL
